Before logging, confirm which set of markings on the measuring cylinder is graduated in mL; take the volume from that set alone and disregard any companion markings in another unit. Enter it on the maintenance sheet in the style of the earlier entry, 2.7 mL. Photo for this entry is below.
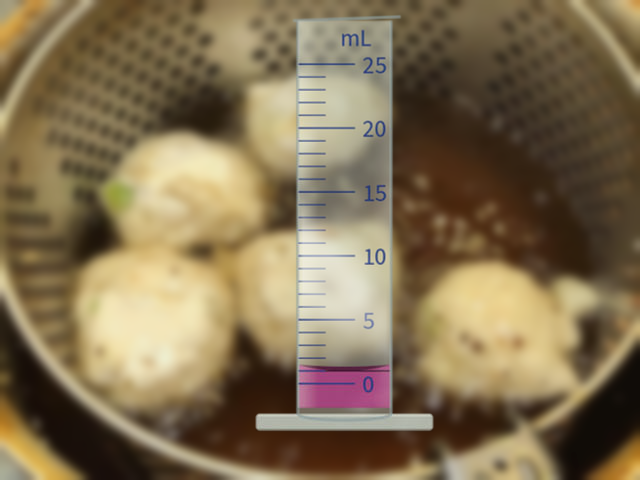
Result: 1 mL
